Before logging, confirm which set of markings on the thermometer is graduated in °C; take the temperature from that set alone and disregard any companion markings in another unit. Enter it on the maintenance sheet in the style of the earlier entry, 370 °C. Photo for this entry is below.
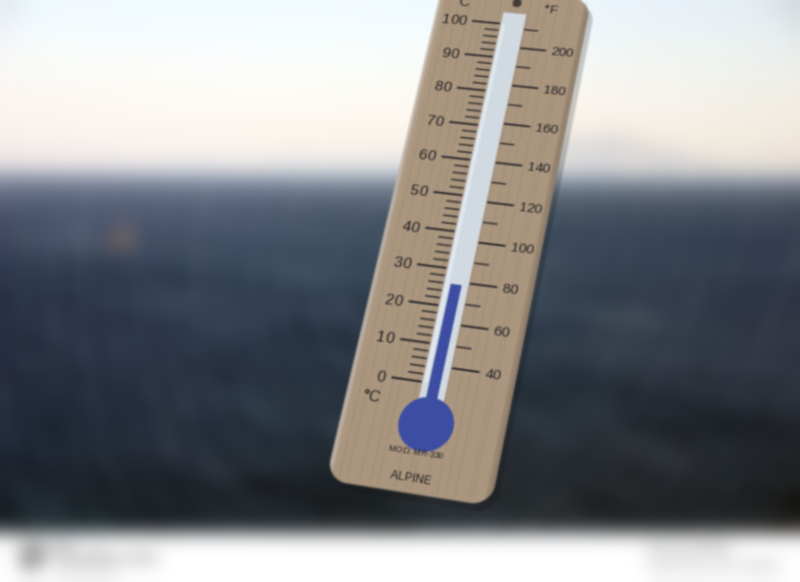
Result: 26 °C
